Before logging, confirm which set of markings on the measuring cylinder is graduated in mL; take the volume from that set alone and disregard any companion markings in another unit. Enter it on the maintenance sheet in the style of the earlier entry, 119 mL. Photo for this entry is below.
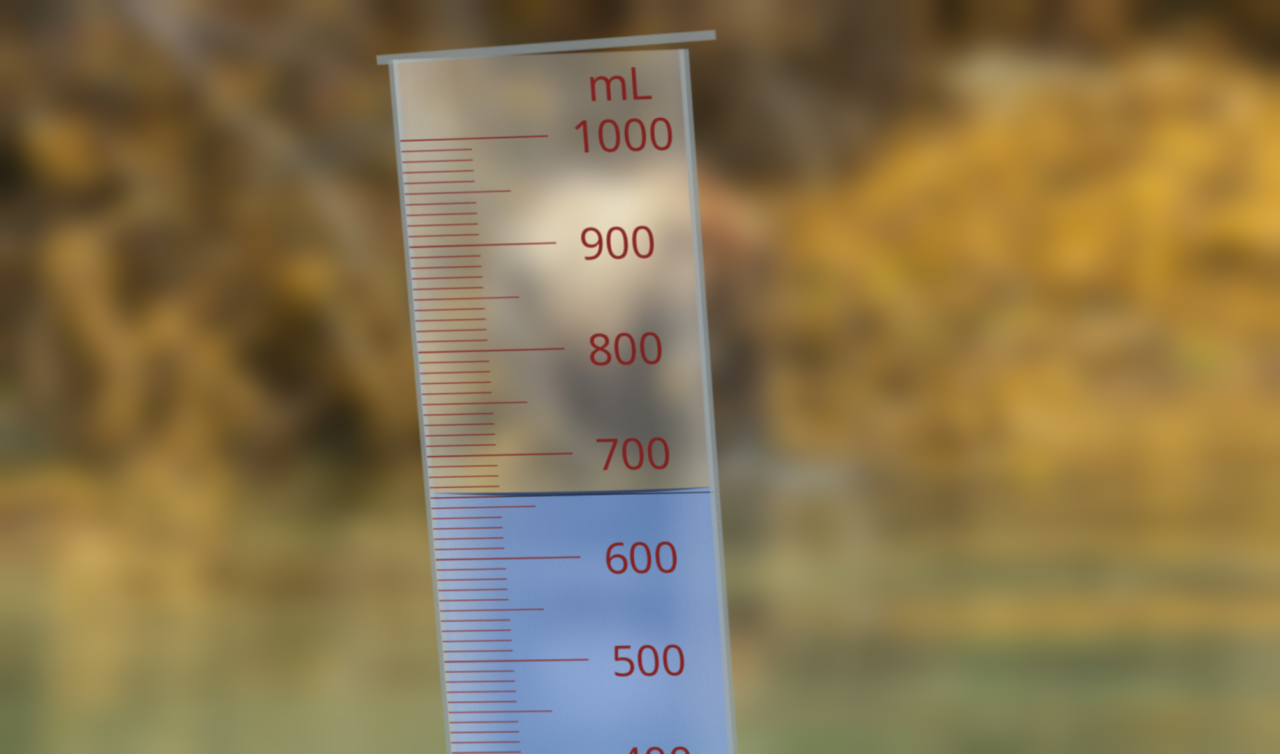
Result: 660 mL
